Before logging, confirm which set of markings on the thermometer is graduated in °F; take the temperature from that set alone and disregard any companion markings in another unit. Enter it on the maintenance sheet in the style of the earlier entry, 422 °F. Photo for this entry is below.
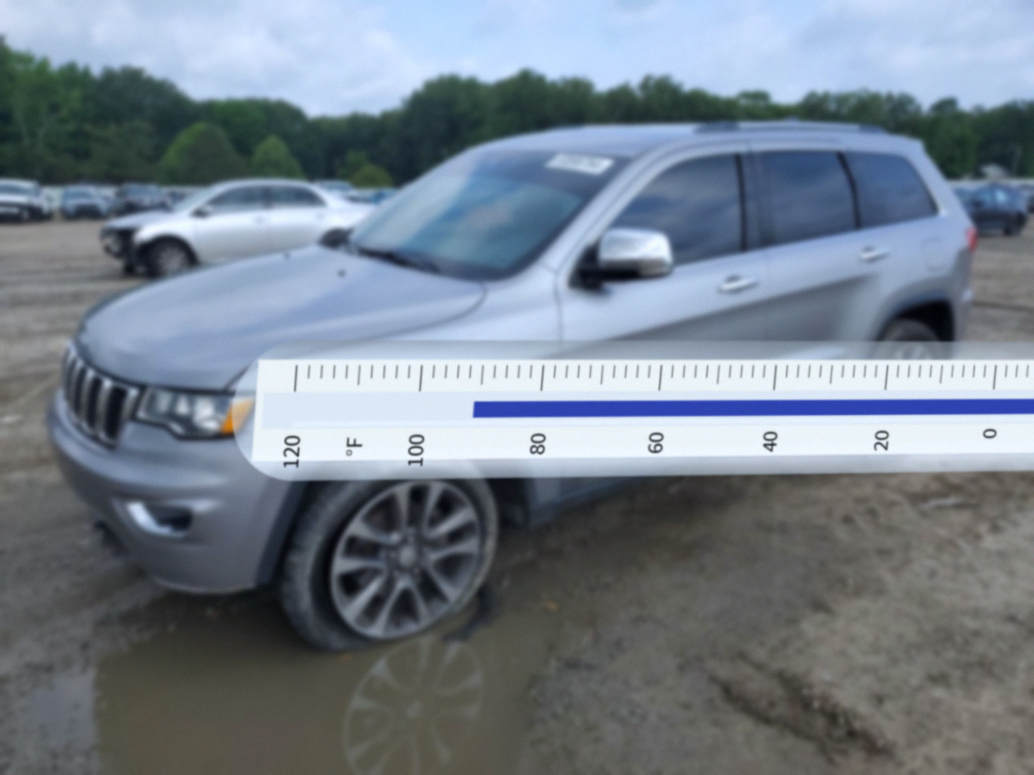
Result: 91 °F
